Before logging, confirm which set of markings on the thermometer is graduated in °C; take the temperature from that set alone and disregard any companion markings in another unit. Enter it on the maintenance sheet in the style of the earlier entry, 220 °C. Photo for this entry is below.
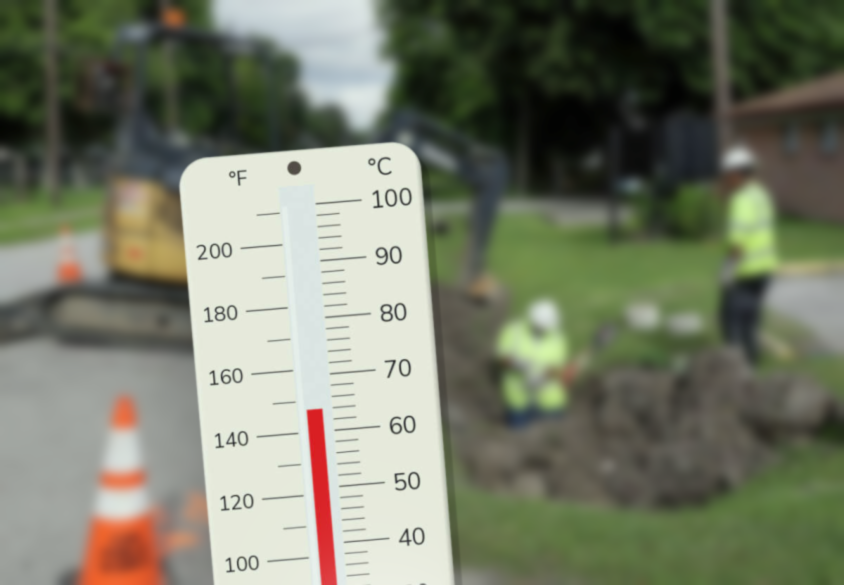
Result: 64 °C
